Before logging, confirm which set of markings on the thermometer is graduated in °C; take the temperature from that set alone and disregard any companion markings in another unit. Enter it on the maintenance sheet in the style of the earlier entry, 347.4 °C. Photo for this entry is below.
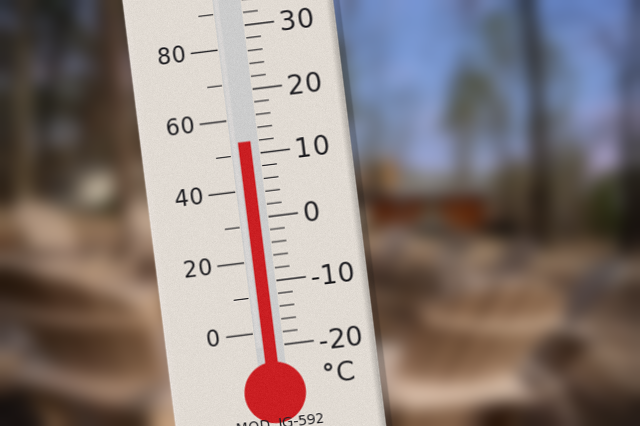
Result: 12 °C
